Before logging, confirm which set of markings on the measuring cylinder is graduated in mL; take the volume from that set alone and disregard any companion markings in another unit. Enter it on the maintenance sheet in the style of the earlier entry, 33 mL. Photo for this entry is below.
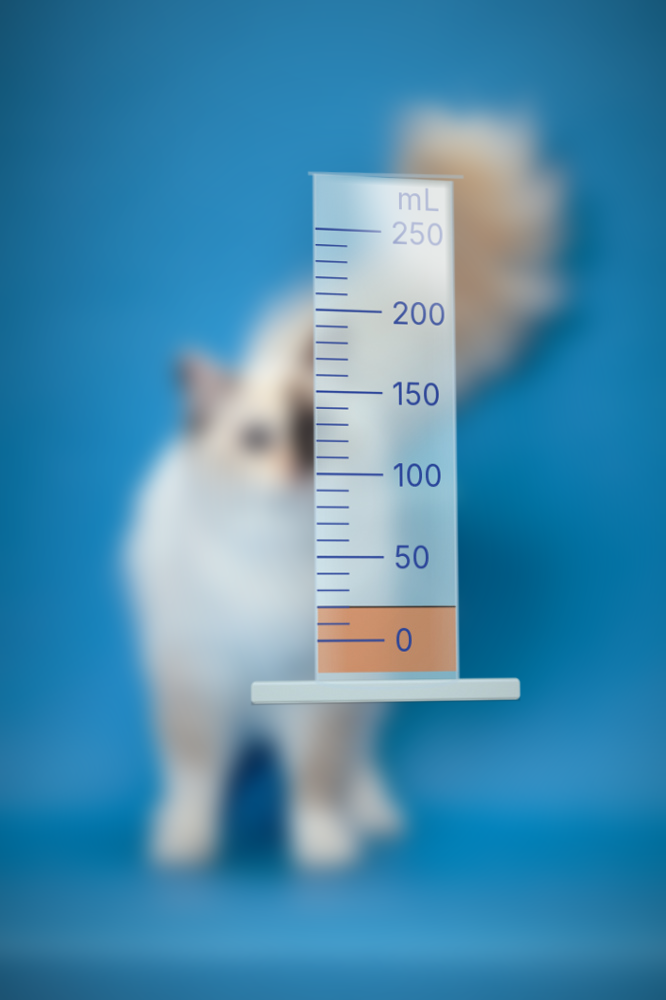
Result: 20 mL
